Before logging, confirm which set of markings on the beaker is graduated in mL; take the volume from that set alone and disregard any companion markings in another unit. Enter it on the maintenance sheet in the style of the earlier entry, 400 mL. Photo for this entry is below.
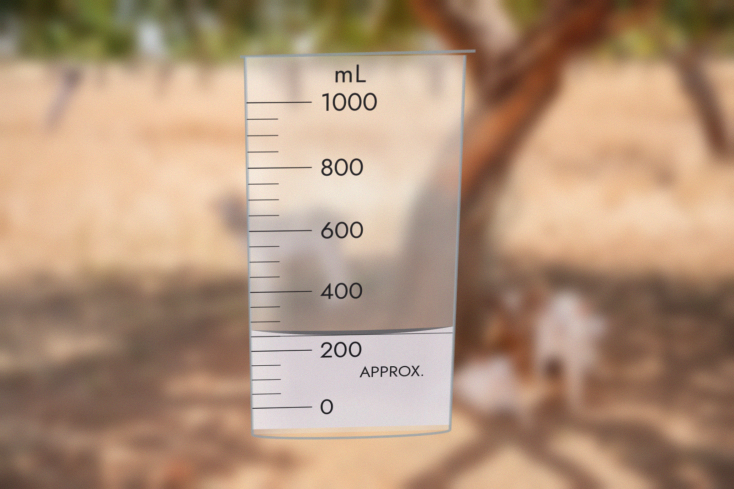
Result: 250 mL
